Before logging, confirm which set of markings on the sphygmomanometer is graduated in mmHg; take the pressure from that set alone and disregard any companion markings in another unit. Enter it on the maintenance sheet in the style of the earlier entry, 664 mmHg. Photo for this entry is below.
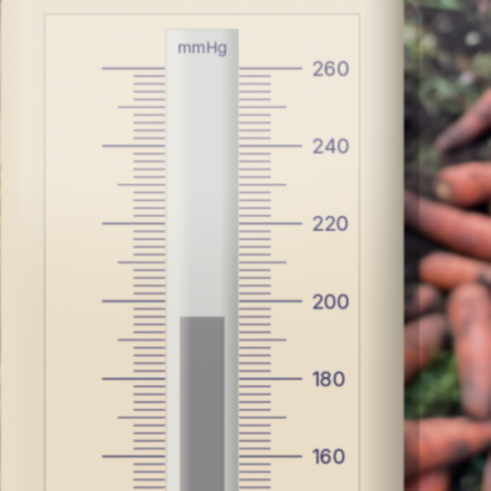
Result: 196 mmHg
